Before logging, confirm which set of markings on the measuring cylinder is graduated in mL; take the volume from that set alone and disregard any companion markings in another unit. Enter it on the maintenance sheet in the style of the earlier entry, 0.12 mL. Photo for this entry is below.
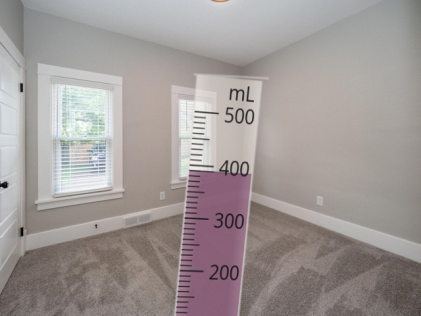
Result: 390 mL
